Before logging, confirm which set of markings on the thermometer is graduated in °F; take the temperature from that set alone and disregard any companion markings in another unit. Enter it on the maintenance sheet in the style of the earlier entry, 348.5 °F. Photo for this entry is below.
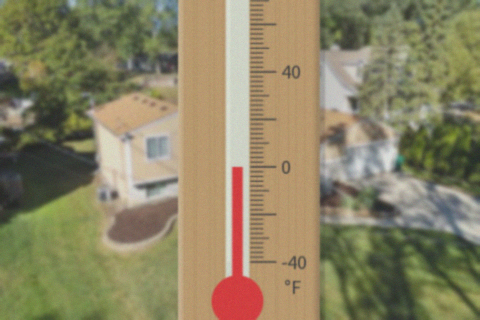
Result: 0 °F
